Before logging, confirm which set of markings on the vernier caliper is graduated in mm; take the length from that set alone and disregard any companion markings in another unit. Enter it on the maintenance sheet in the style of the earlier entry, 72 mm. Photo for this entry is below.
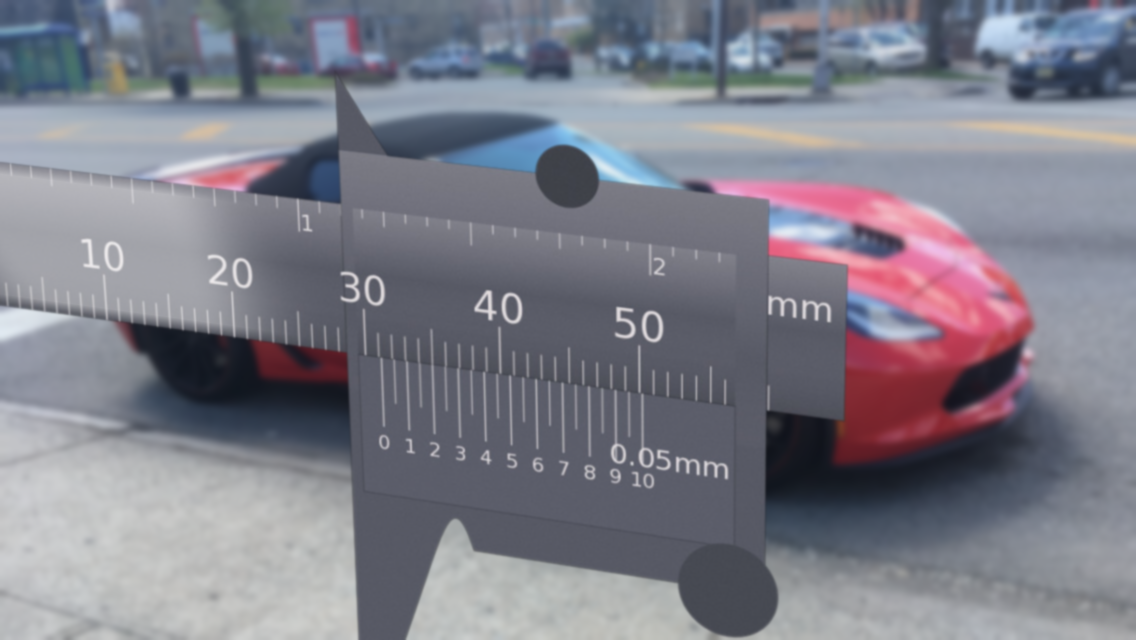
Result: 31.2 mm
